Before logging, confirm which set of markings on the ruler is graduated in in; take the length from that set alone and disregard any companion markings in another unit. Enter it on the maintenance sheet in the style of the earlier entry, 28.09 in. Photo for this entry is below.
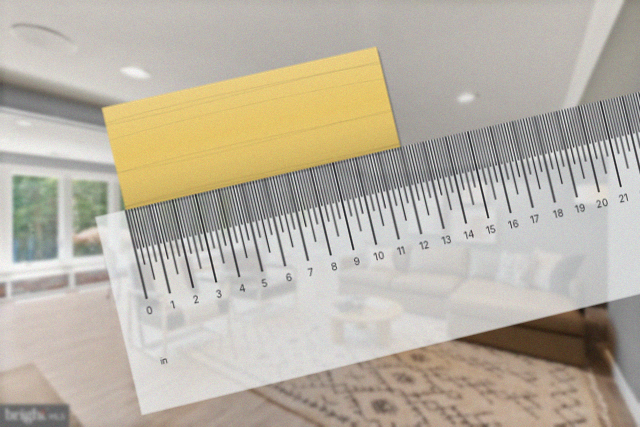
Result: 12 in
